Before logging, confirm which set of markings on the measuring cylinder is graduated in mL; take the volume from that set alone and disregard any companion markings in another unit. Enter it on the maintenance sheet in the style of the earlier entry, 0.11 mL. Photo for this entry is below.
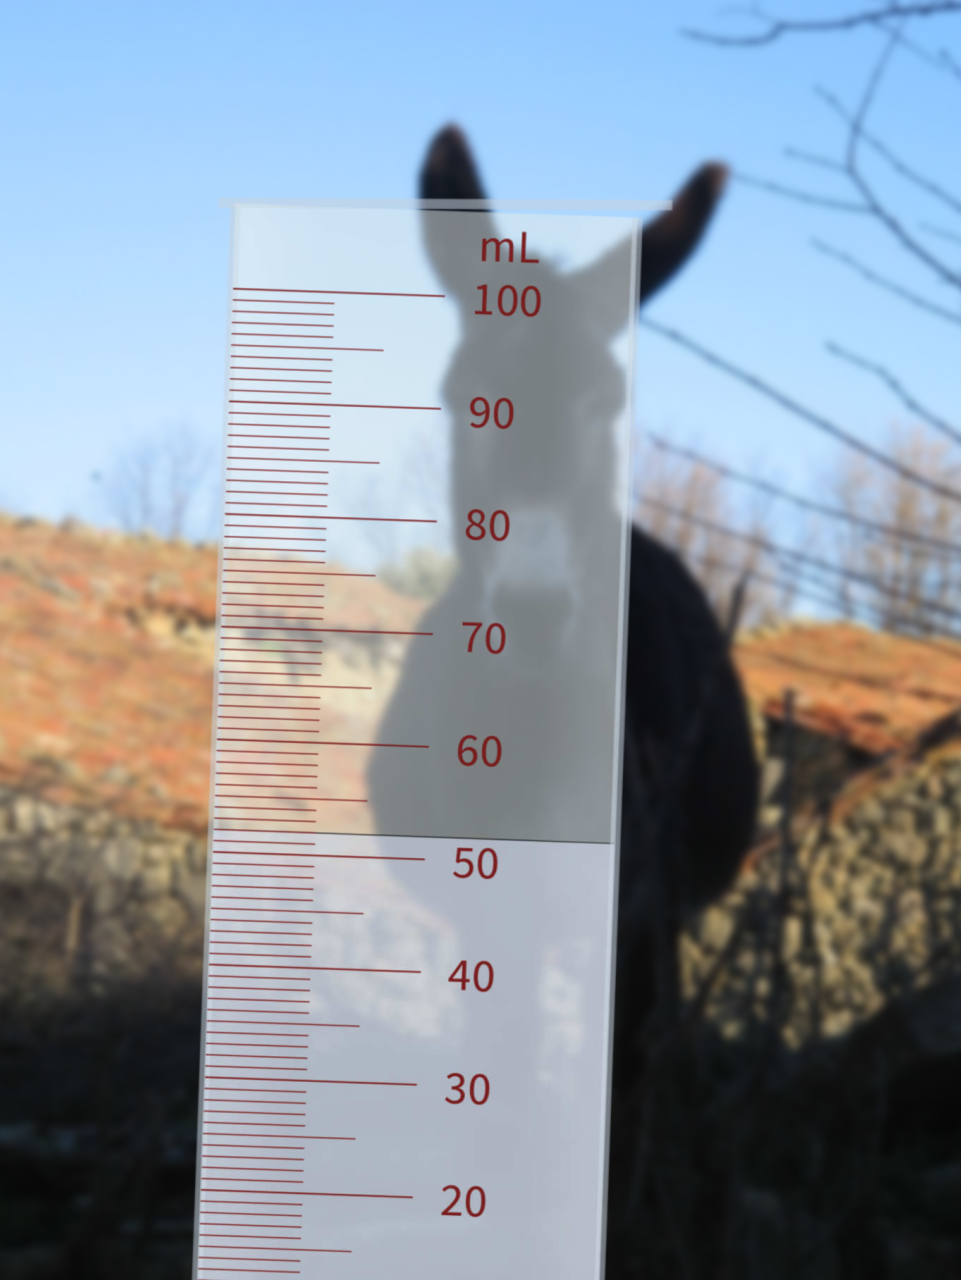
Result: 52 mL
